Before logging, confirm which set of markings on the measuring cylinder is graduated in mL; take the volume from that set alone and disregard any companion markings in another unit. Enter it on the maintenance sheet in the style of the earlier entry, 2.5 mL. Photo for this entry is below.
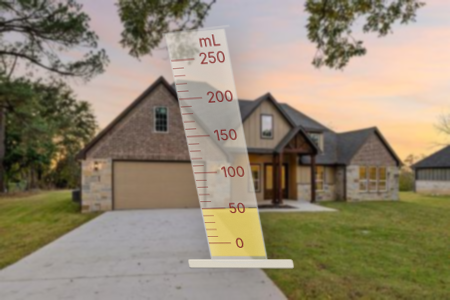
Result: 50 mL
